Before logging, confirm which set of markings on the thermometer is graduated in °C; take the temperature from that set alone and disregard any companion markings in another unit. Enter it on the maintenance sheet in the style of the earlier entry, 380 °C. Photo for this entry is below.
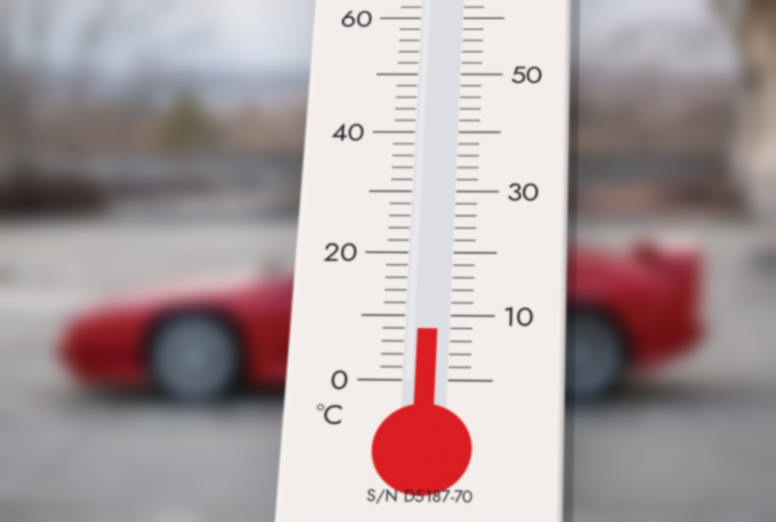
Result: 8 °C
